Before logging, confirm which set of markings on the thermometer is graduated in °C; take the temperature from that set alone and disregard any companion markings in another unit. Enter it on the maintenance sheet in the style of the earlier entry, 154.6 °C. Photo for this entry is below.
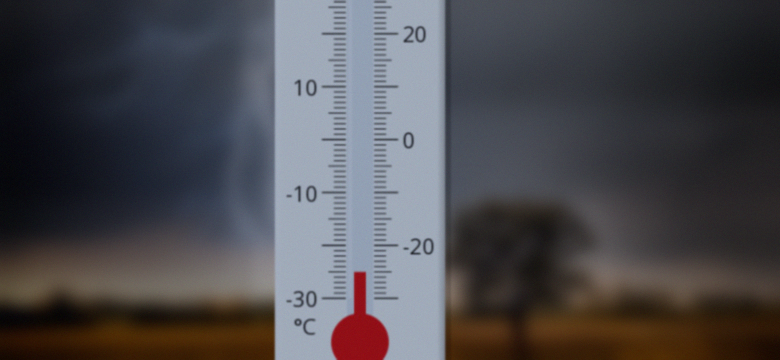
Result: -25 °C
